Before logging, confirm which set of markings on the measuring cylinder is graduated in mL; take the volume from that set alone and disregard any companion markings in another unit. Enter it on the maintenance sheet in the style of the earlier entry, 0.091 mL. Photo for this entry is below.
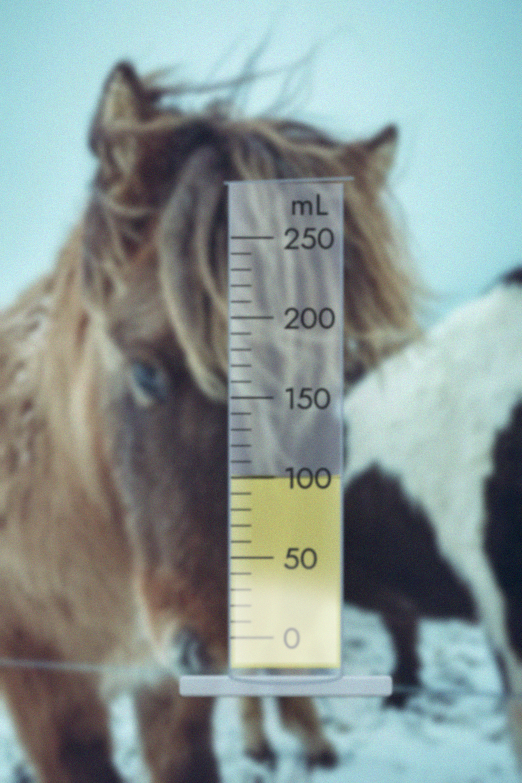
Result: 100 mL
